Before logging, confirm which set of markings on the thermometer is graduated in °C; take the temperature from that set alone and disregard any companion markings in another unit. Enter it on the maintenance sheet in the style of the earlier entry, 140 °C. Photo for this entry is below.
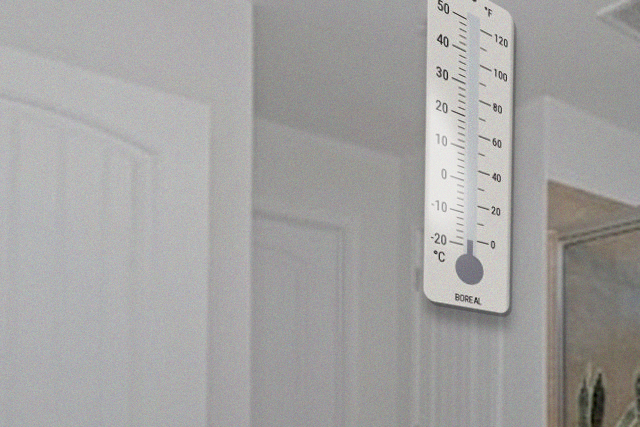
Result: -18 °C
